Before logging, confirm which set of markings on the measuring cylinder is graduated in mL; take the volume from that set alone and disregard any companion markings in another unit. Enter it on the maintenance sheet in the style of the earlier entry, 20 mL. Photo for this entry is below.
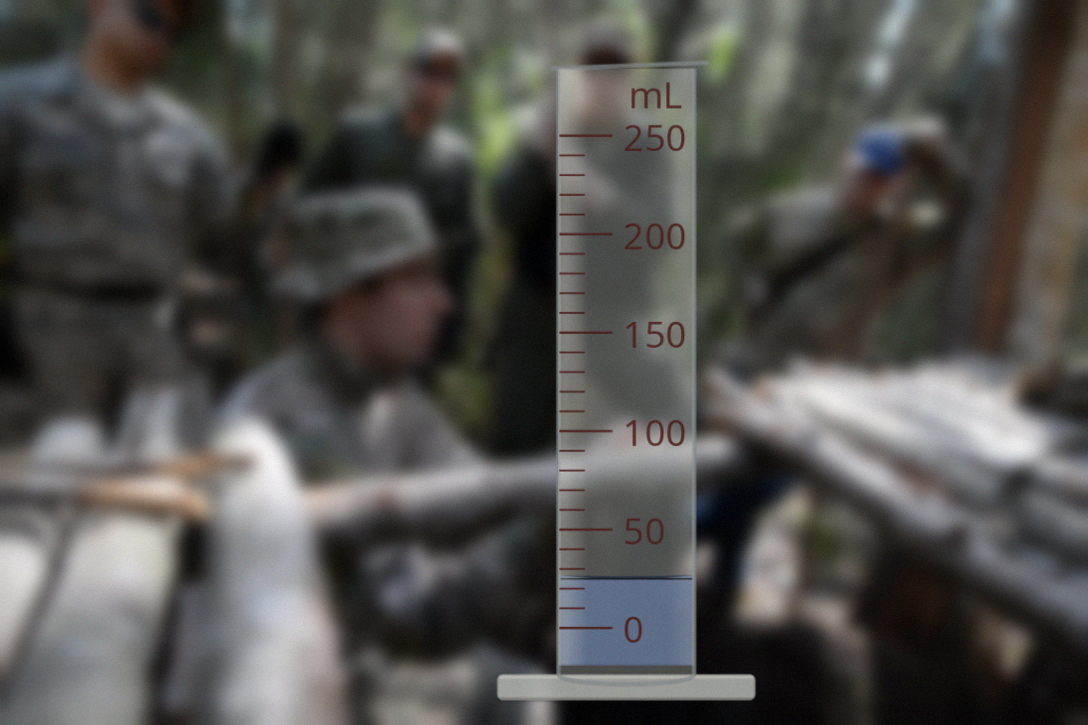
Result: 25 mL
